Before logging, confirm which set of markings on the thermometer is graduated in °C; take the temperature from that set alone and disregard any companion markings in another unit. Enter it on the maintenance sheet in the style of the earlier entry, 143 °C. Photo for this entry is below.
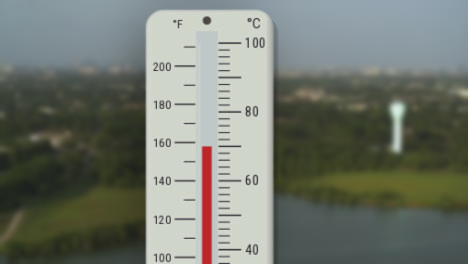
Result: 70 °C
